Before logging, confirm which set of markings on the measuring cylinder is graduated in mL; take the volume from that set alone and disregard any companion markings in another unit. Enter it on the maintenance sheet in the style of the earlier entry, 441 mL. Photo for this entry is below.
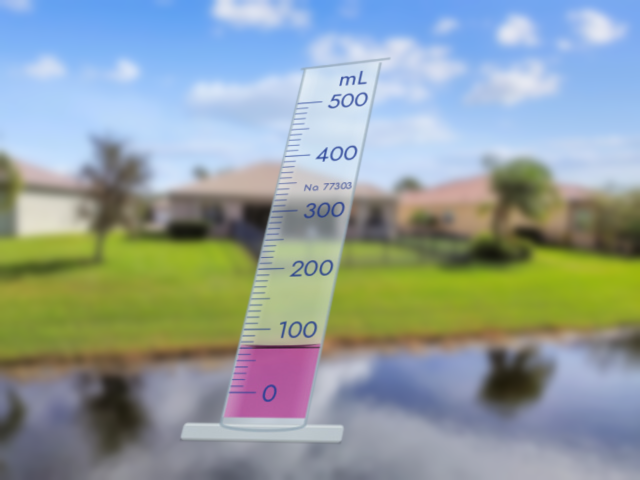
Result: 70 mL
